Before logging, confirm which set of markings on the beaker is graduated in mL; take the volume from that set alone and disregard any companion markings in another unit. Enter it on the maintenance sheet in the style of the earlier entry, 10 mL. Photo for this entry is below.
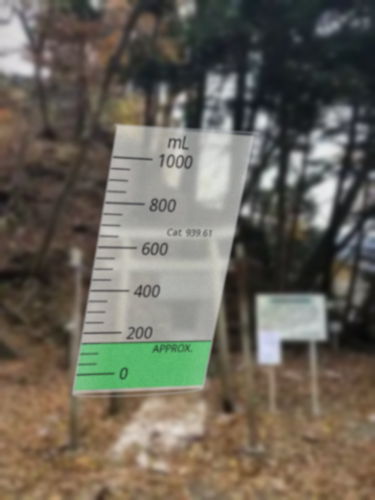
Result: 150 mL
